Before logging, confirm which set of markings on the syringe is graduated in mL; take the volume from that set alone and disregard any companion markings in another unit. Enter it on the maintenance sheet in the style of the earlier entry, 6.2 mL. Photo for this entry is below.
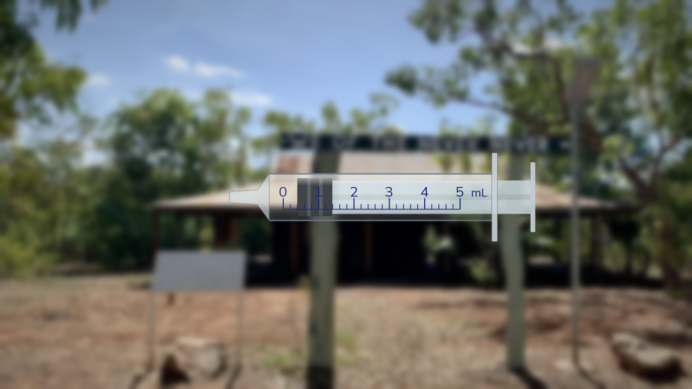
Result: 0.4 mL
